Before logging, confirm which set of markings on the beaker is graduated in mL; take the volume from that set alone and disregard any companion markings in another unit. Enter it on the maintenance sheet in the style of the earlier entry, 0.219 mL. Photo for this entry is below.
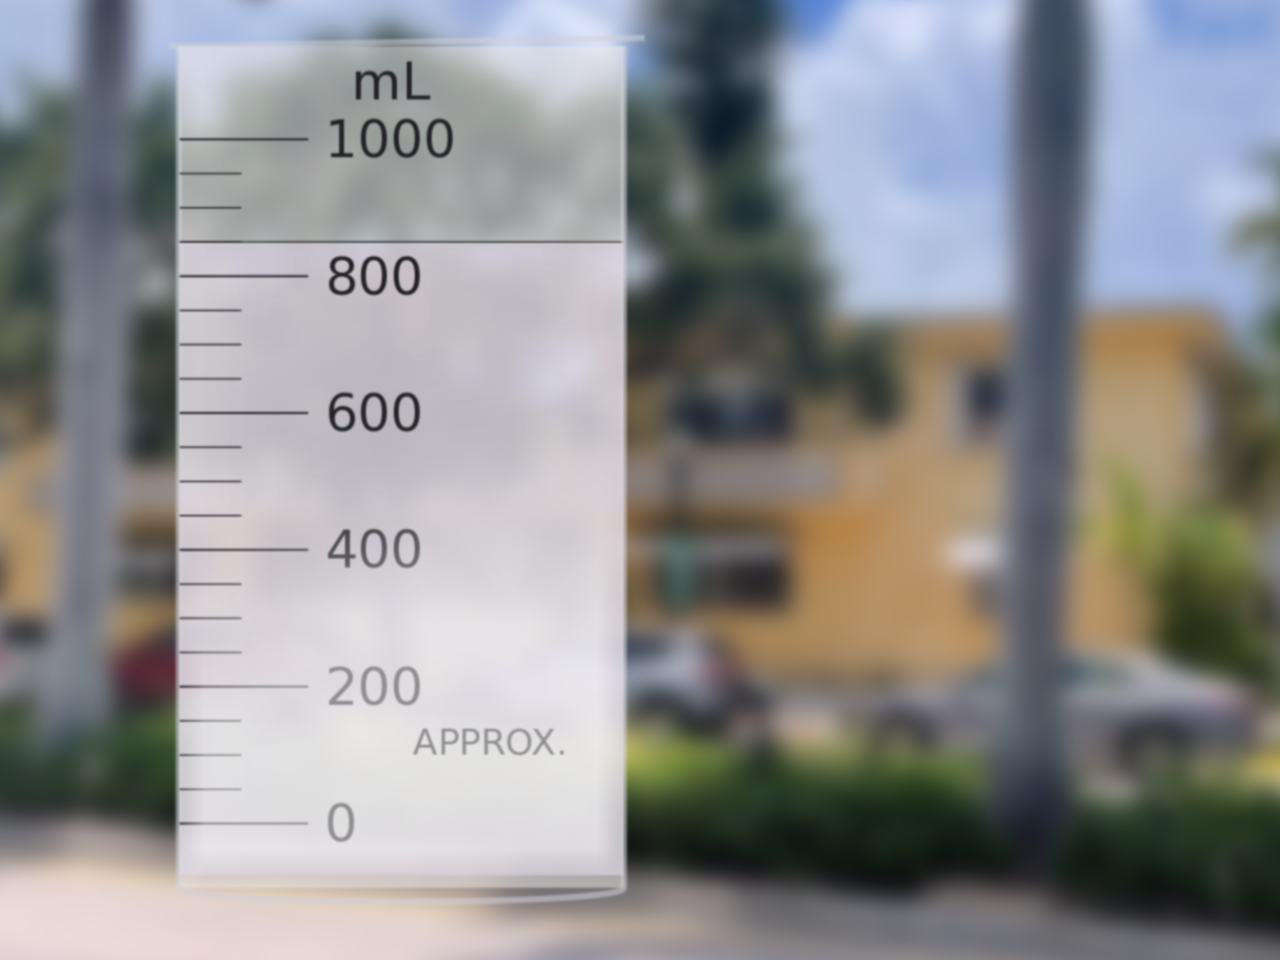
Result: 850 mL
